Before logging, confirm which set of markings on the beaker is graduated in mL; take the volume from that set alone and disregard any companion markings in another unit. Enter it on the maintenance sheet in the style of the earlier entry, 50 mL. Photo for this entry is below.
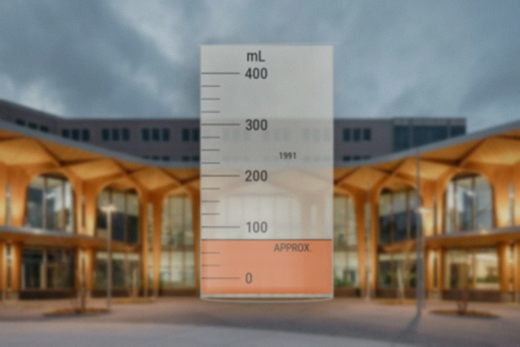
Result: 75 mL
